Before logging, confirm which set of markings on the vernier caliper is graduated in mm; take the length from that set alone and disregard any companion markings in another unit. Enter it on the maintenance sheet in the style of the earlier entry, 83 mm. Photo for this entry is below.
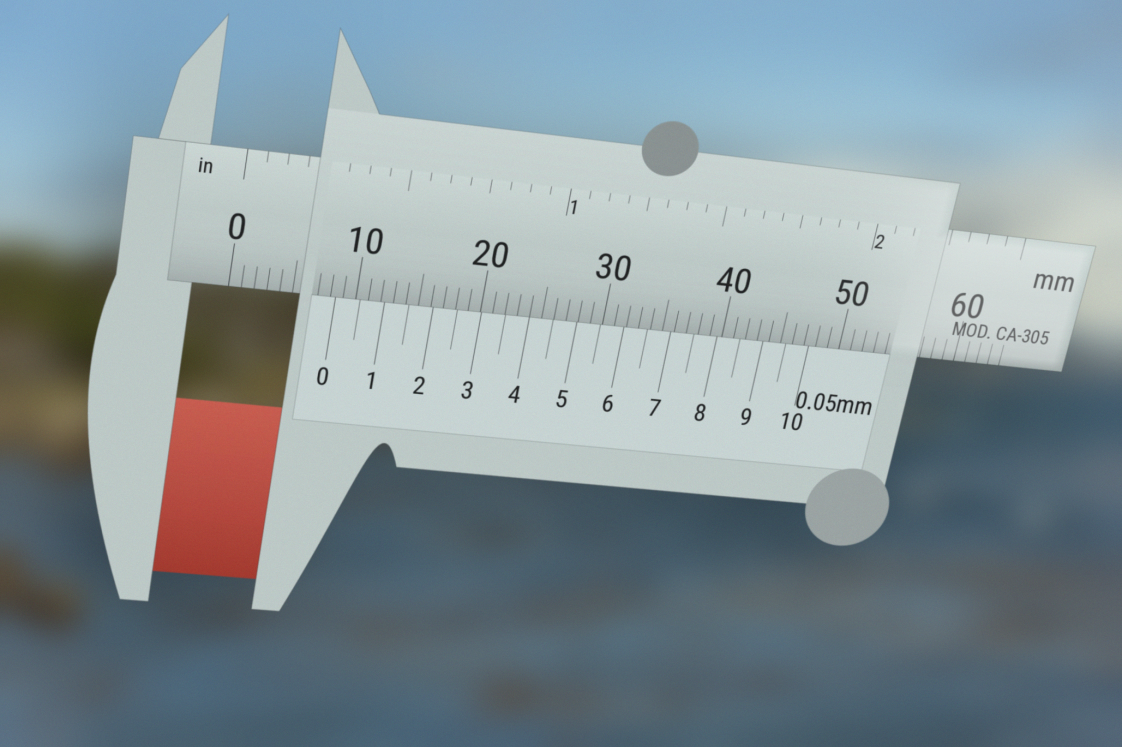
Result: 8.4 mm
